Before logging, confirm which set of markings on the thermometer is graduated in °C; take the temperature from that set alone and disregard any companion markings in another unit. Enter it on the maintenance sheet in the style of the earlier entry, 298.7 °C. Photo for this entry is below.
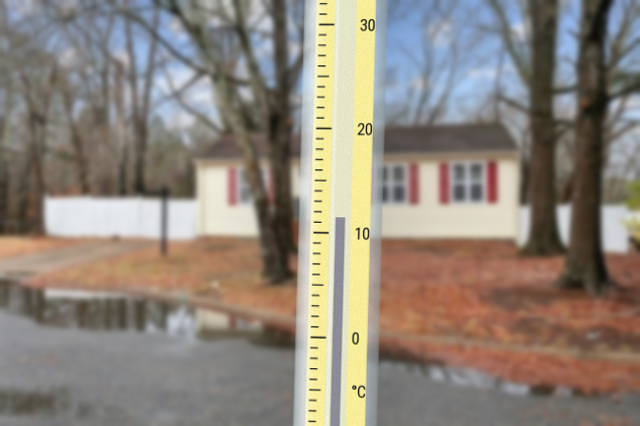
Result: 11.5 °C
